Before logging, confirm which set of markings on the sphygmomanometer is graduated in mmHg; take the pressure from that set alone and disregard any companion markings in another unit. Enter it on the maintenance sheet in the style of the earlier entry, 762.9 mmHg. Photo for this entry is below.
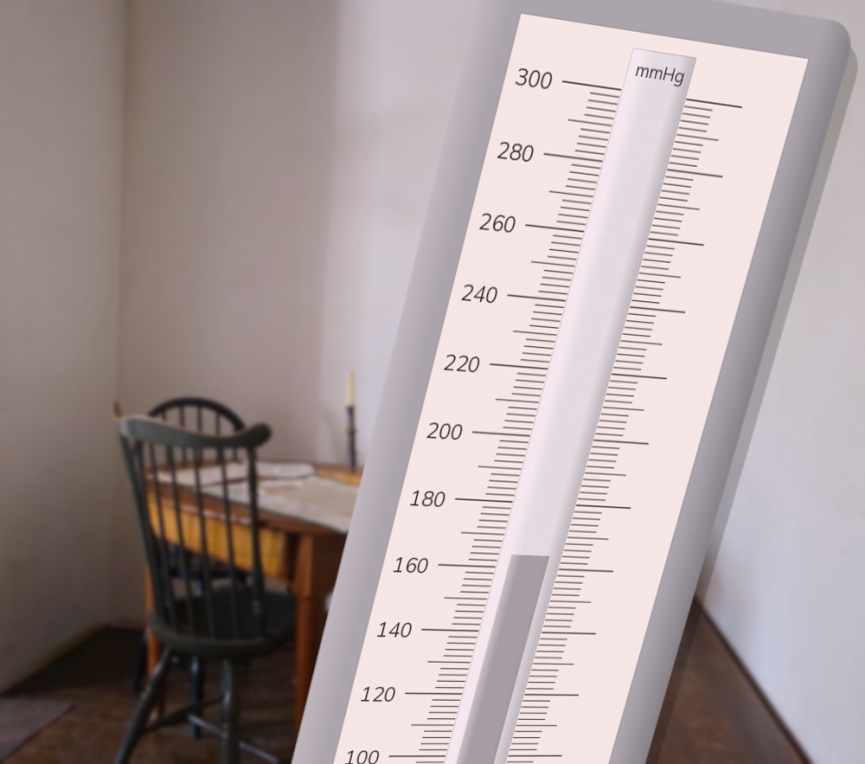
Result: 164 mmHg
